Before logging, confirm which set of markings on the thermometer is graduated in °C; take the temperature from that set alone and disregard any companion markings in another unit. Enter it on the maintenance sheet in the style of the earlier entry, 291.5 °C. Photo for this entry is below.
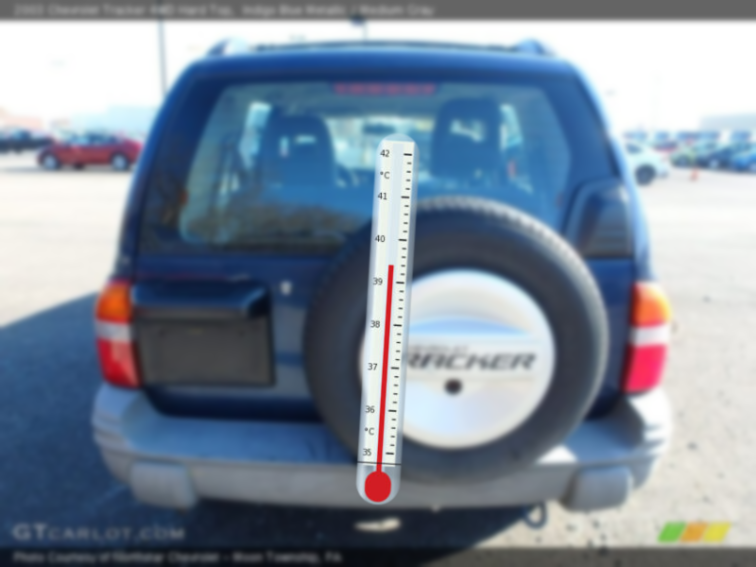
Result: 39.4 °C
